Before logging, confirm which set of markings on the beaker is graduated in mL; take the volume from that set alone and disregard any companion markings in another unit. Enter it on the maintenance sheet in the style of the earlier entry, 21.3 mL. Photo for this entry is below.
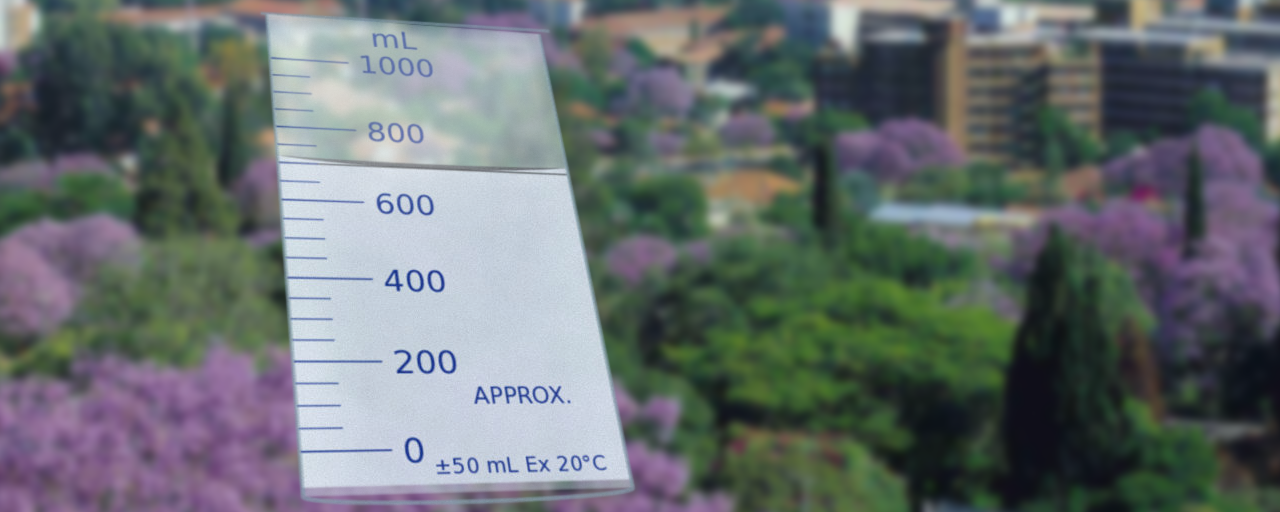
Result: 700 mL
